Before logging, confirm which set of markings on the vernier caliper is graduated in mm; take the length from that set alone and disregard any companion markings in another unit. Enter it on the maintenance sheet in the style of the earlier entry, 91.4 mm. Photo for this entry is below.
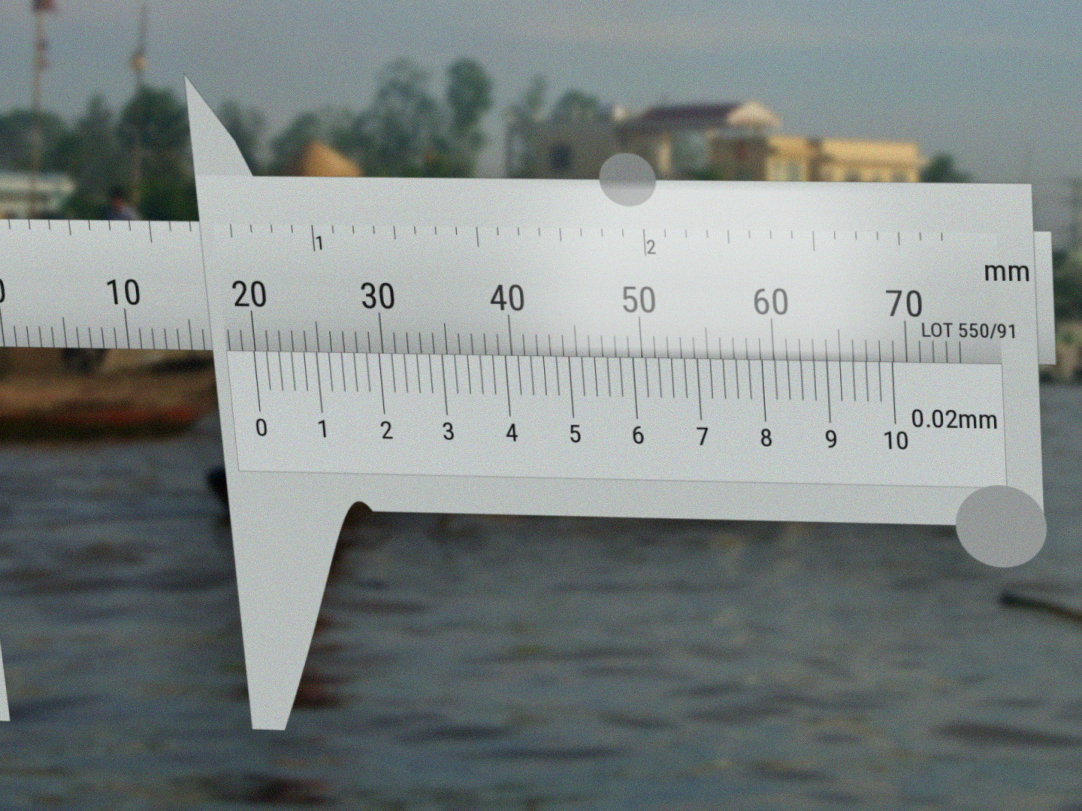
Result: 19.9 mm
